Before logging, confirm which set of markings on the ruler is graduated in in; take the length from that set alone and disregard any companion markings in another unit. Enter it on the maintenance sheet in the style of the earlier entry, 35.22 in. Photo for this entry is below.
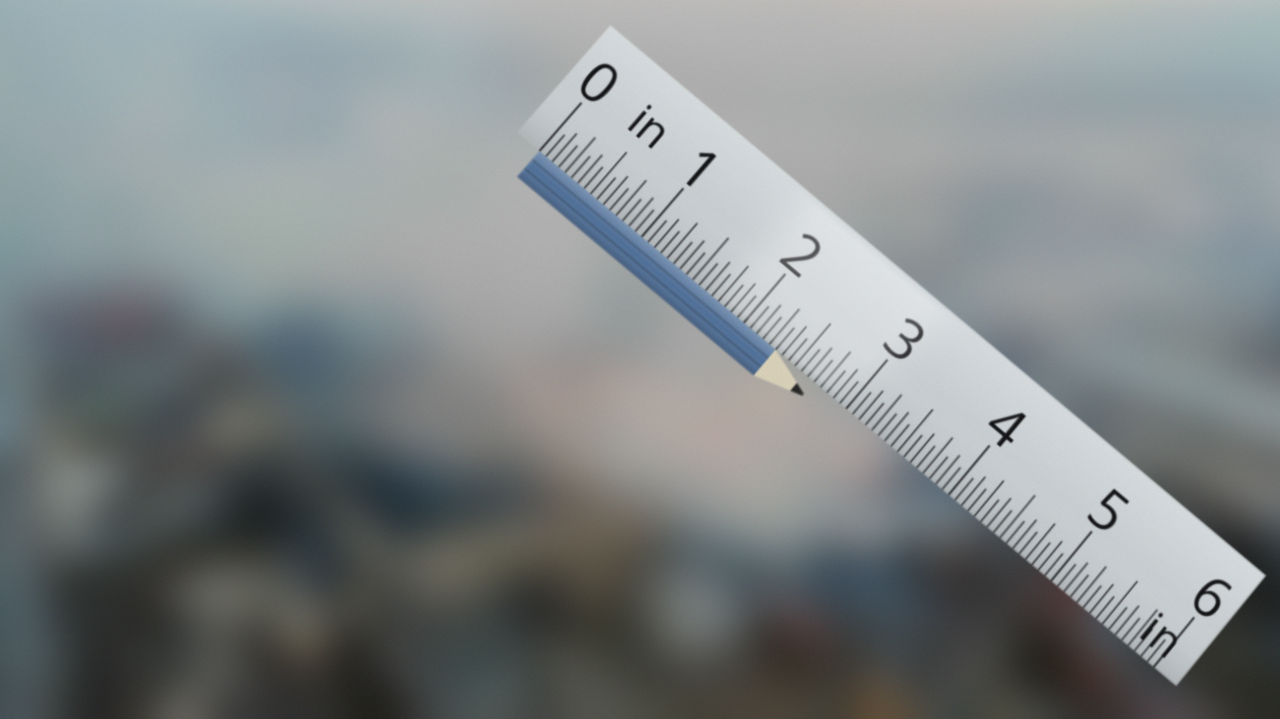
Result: 2.6875 in
